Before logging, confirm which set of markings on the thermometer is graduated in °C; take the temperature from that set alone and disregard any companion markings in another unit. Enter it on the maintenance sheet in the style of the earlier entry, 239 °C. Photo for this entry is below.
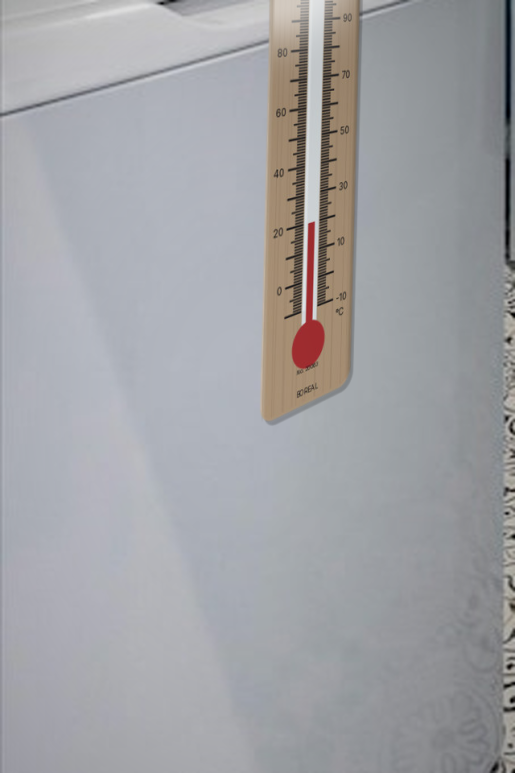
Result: 20 °C
